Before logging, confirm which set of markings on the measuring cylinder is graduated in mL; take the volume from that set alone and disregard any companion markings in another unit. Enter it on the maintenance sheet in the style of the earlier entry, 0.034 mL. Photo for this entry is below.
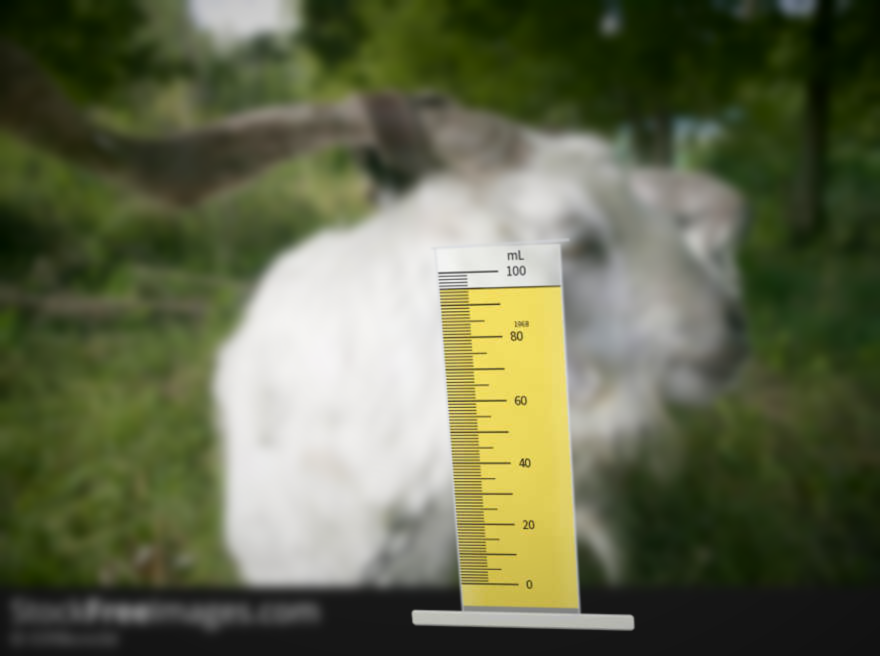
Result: 95 mL
